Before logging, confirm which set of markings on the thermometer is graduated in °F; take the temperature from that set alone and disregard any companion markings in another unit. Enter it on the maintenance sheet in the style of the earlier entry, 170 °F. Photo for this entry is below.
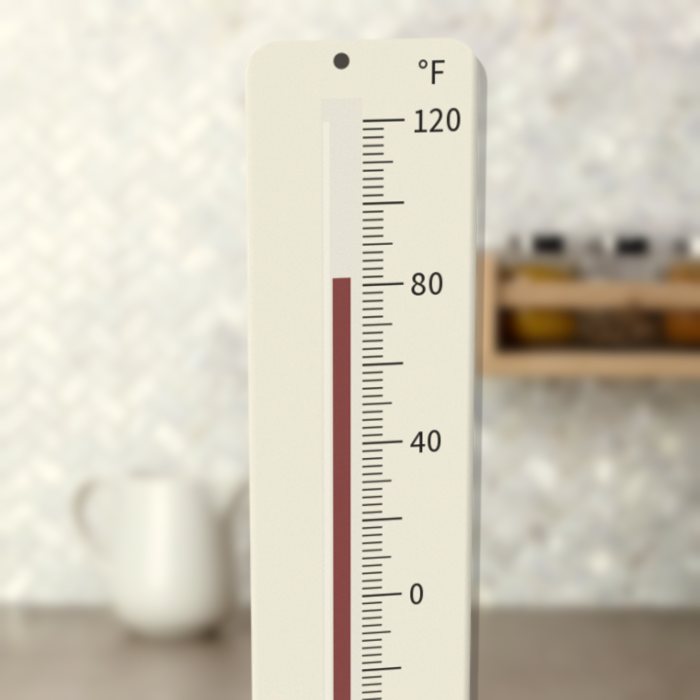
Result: 82 °F
